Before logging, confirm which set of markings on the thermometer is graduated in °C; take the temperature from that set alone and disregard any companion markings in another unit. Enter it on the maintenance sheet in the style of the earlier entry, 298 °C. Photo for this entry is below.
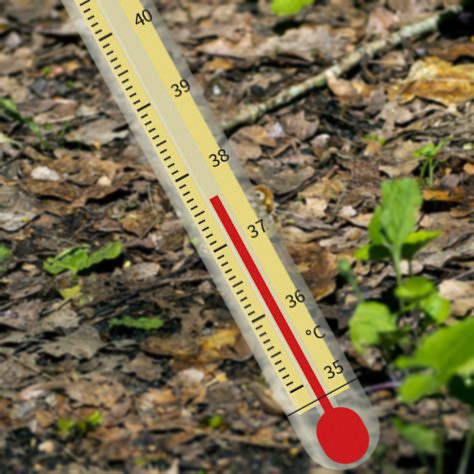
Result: 37.6 °C
